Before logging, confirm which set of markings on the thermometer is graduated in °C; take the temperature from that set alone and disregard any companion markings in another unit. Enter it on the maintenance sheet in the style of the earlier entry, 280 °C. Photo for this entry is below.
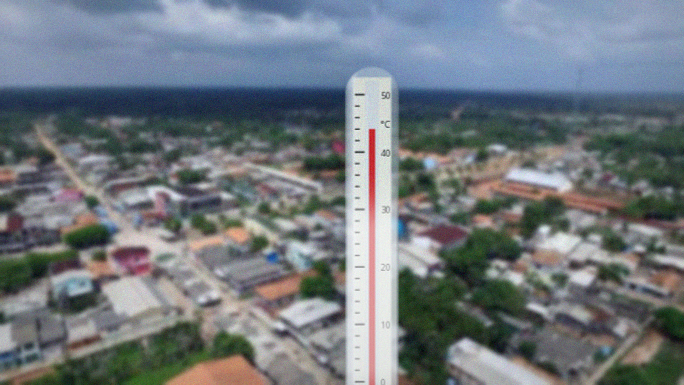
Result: 44 °C
